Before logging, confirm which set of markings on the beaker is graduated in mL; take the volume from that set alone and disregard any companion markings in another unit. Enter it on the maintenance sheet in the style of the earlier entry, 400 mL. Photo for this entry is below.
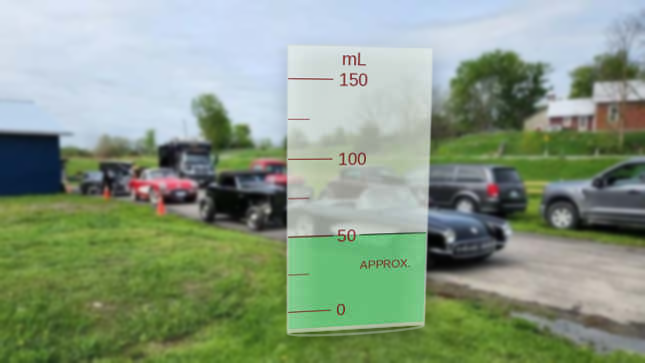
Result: 50 mL
